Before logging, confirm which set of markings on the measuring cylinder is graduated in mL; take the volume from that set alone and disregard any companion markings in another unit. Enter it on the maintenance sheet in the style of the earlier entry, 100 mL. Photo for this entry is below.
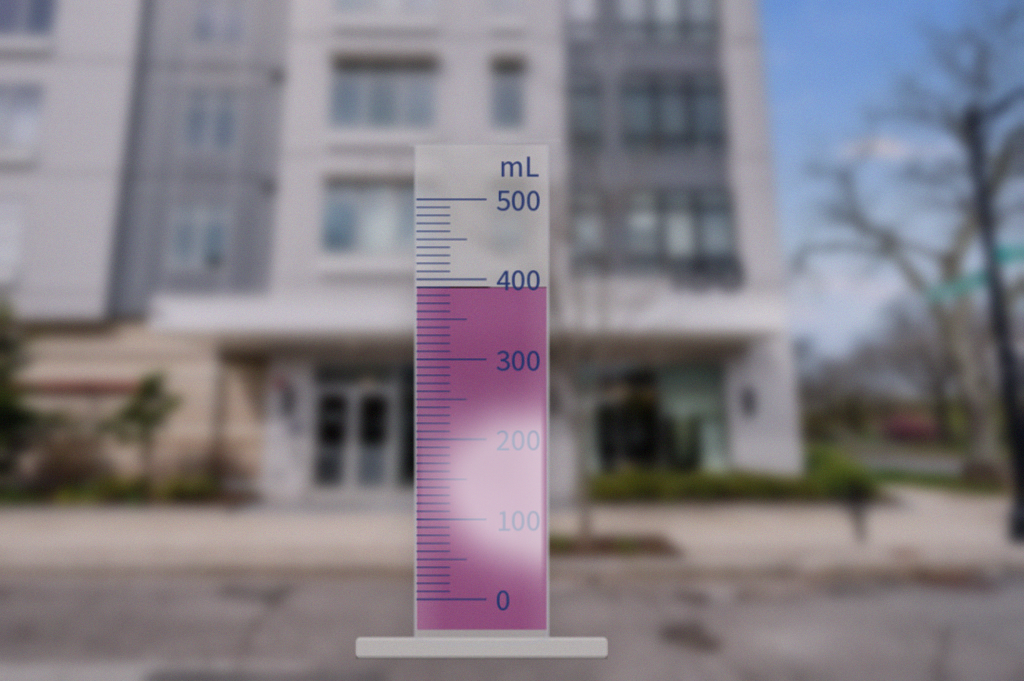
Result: 390 mL
